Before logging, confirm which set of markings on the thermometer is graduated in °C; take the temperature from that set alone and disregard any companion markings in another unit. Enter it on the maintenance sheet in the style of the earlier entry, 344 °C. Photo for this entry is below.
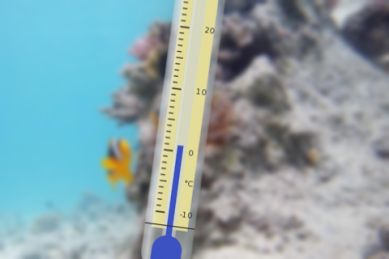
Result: 1 °C
